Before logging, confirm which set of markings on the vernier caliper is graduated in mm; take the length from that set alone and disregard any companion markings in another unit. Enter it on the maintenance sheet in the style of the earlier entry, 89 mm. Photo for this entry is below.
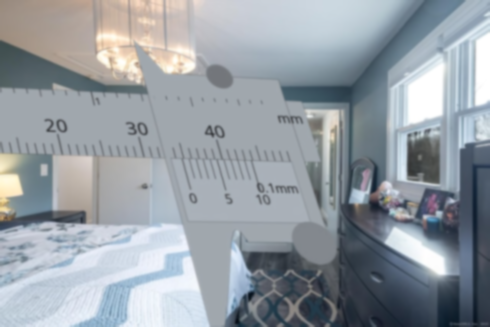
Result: 34.8 mm
